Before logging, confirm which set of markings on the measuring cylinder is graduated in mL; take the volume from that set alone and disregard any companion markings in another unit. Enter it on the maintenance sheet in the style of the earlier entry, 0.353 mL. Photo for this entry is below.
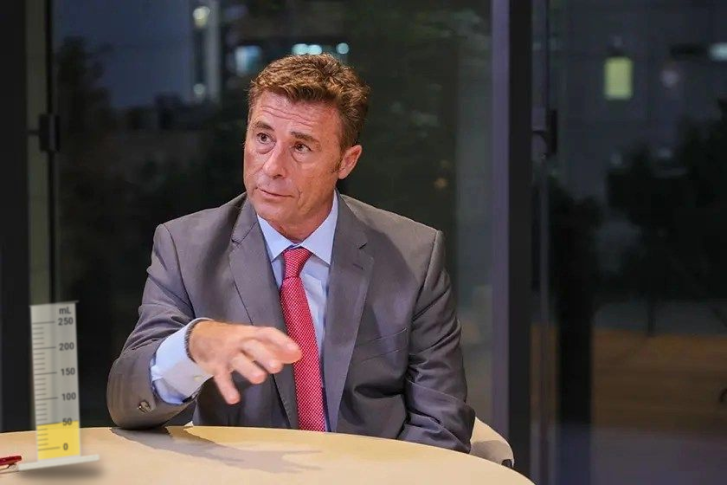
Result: 50 mL
